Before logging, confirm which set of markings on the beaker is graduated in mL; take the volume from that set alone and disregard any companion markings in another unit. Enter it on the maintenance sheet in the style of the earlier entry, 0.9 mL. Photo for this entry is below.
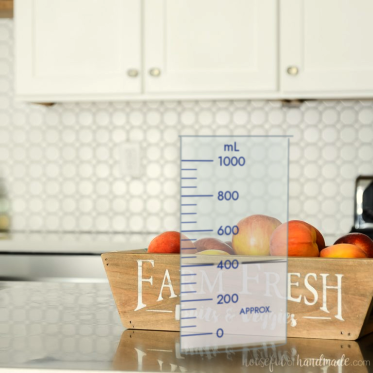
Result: 400 mL
